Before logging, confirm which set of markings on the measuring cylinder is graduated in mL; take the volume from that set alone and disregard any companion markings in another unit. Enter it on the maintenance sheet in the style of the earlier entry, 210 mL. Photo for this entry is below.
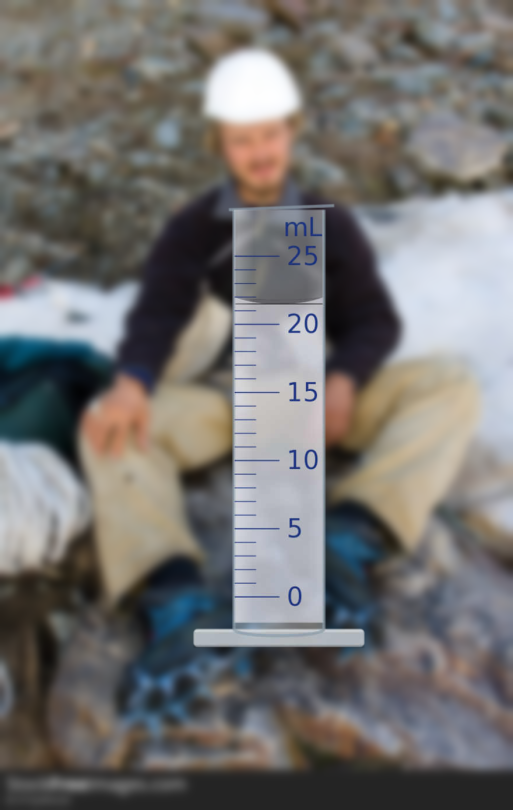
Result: 21.5 mL
